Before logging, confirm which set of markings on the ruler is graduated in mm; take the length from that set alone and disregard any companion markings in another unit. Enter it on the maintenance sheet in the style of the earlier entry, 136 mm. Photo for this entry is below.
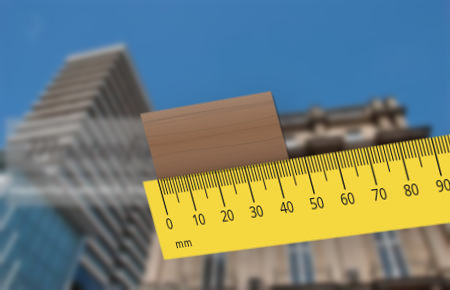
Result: 45 mm
